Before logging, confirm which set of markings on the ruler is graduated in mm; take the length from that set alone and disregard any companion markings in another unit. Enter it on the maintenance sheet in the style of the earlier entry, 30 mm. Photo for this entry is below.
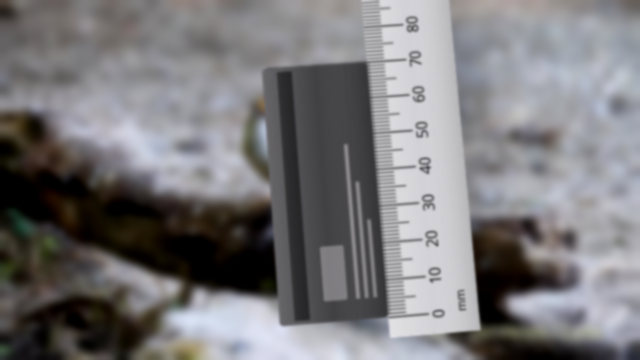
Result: 70 mm
